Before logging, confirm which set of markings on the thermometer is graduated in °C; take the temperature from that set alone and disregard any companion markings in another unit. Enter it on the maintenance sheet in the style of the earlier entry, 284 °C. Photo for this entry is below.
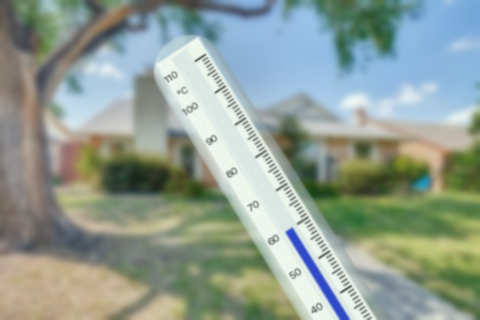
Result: 60 °C
